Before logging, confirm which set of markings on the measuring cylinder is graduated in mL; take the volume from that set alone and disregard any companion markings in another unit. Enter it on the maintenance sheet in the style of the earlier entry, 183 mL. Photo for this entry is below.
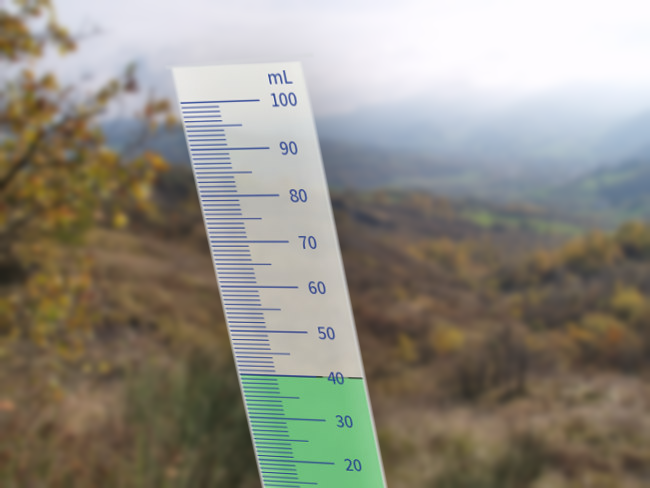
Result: 40 mL
